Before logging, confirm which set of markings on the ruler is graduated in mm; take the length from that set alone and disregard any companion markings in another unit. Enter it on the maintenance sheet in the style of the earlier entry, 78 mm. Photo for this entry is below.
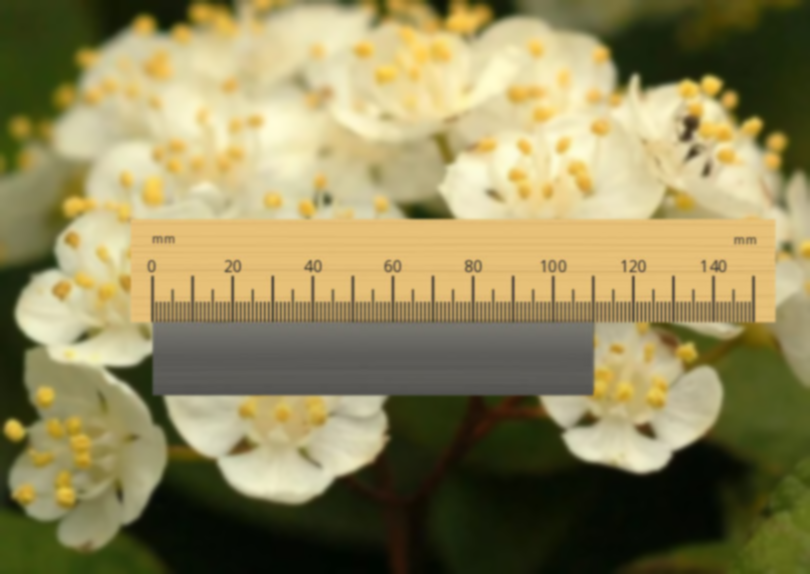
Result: 110 mm
